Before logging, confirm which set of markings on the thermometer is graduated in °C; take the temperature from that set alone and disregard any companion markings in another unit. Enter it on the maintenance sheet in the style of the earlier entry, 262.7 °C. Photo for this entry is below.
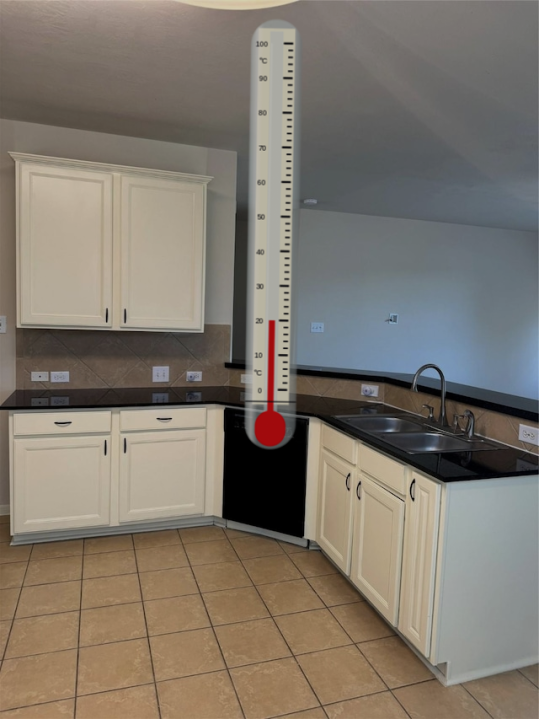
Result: 20 °C
